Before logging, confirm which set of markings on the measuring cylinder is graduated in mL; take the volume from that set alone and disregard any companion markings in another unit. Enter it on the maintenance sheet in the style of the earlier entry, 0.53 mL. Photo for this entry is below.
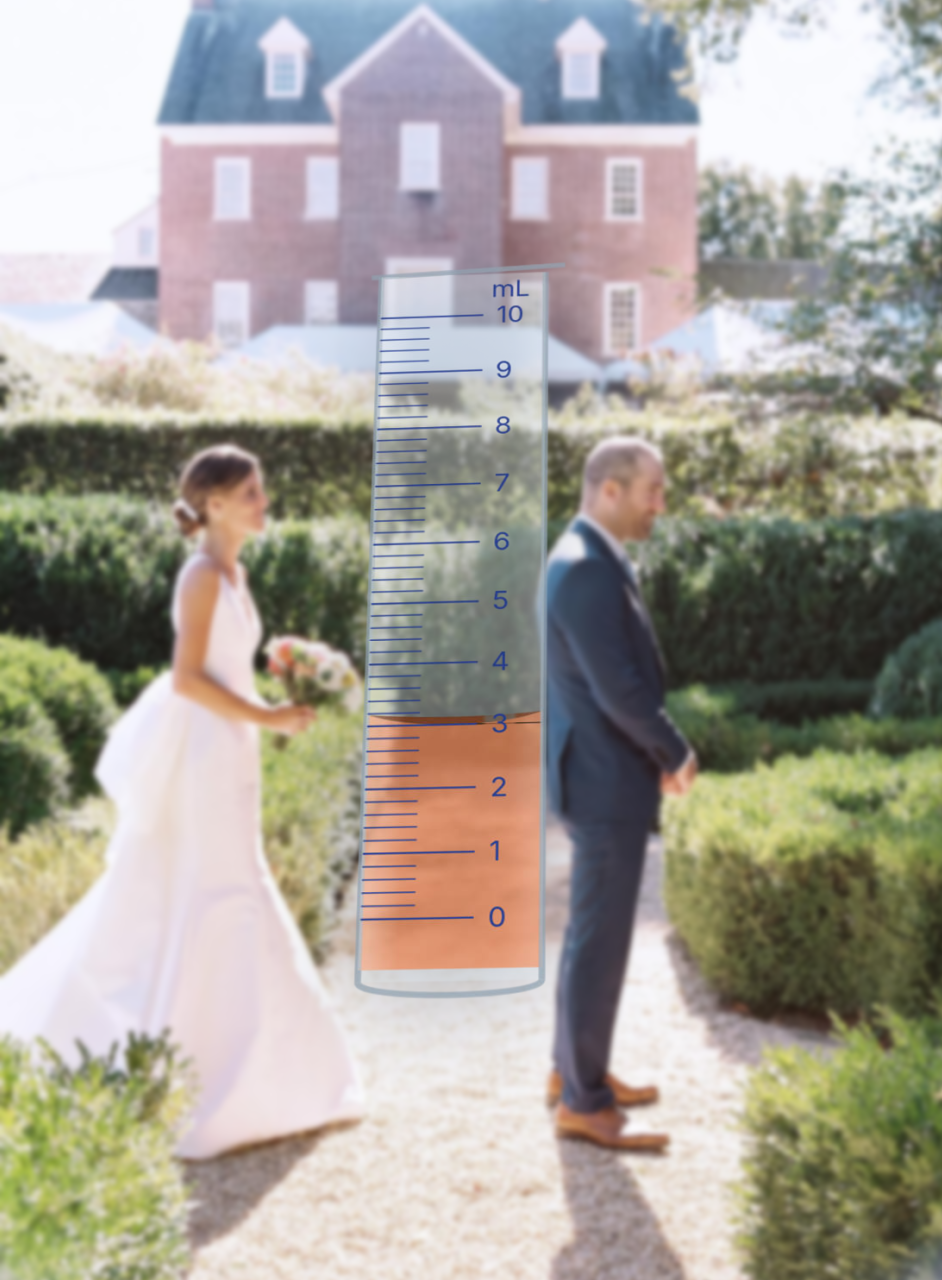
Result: 3 mL
